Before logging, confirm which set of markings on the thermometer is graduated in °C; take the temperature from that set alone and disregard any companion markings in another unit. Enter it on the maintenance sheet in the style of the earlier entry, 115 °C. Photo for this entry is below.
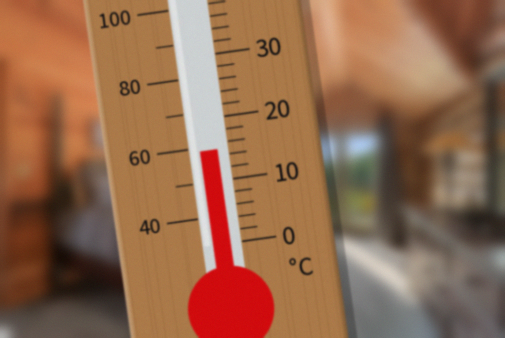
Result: 15 °C
